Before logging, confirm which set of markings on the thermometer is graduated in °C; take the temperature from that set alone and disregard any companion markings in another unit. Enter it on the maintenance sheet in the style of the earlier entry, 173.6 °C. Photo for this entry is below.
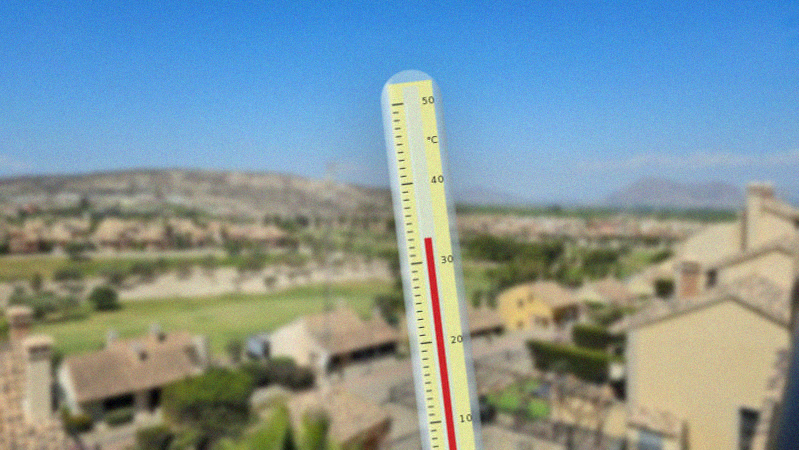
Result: 33 °C
